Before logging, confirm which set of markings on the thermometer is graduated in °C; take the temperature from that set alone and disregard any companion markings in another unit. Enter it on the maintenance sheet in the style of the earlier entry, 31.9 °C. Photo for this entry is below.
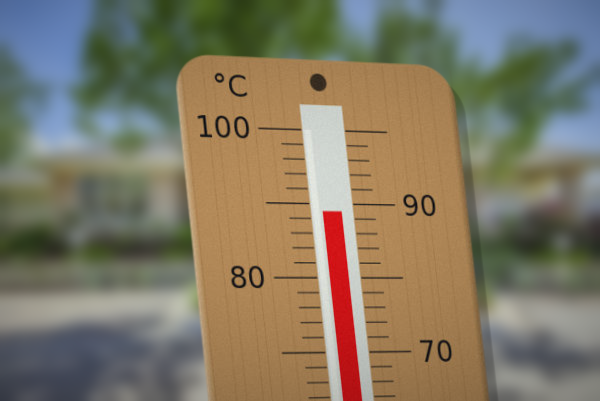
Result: 89 °C
